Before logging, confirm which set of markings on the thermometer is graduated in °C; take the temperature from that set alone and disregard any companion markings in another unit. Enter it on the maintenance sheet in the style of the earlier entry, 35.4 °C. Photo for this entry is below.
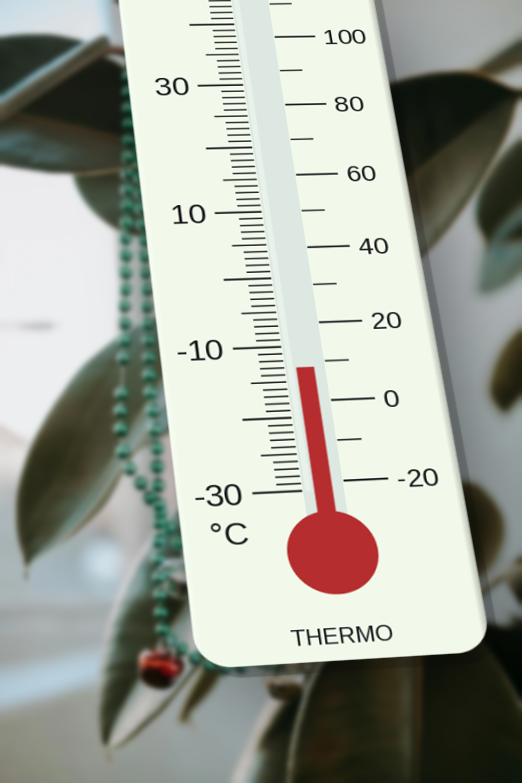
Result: -13 °C
